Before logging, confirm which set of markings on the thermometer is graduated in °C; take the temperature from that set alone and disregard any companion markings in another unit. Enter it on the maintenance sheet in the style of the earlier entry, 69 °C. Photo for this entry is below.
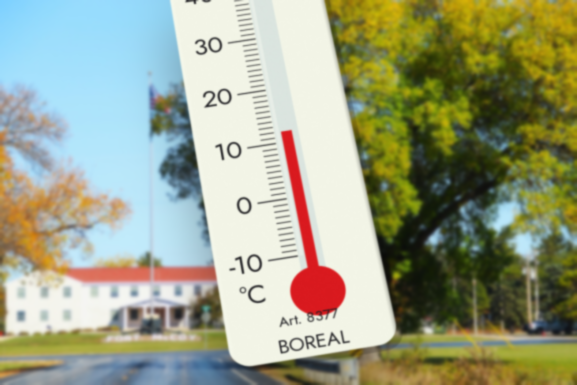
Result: 12 °C
